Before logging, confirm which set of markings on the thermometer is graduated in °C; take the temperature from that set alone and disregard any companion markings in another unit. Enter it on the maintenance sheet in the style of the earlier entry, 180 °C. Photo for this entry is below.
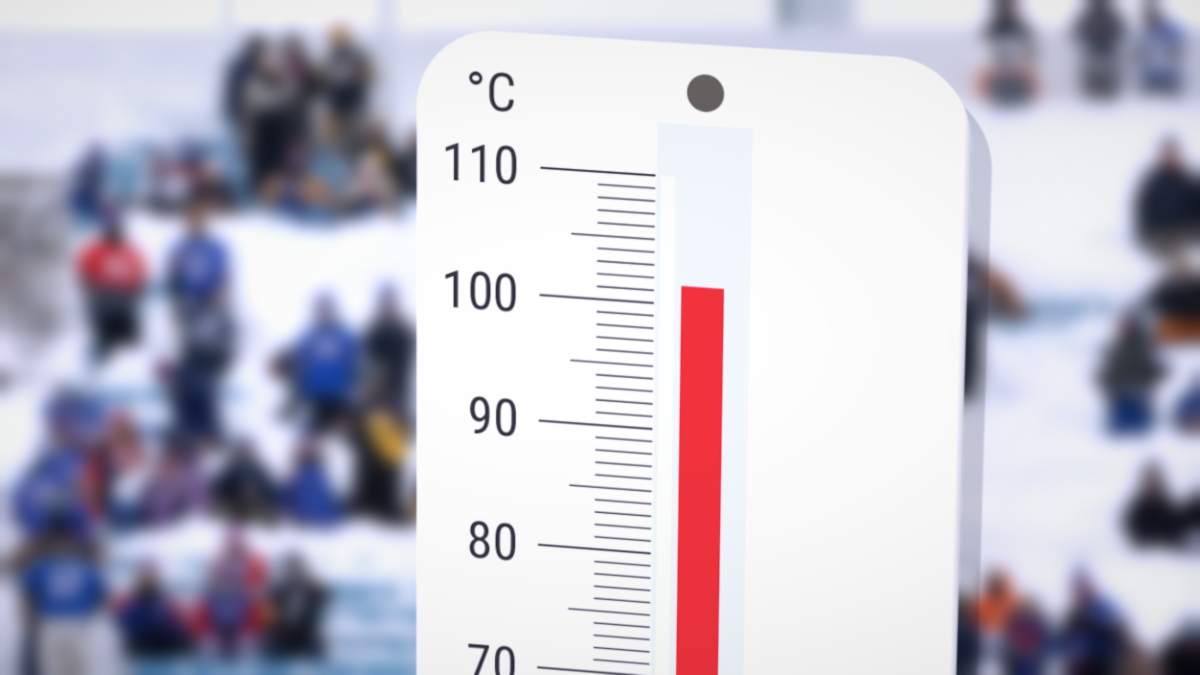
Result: 101.5 °C
